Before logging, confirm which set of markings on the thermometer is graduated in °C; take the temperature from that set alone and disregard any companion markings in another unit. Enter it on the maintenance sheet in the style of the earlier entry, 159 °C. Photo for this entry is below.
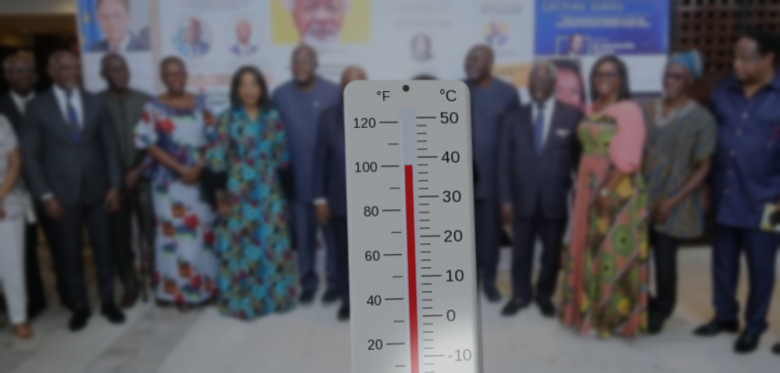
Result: 38 °C
